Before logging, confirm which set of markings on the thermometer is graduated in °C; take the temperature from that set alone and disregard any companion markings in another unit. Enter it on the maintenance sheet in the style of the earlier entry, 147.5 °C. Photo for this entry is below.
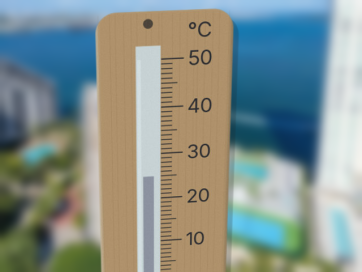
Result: 25 °C
